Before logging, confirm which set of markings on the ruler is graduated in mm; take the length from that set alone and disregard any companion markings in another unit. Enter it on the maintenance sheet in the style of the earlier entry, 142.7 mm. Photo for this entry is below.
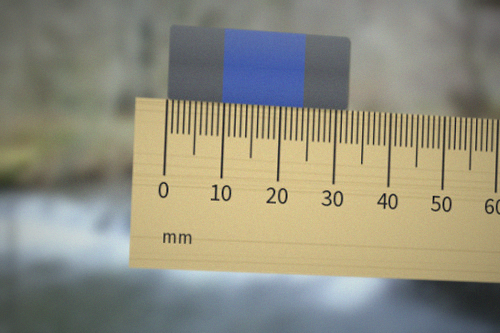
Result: 32 mm
